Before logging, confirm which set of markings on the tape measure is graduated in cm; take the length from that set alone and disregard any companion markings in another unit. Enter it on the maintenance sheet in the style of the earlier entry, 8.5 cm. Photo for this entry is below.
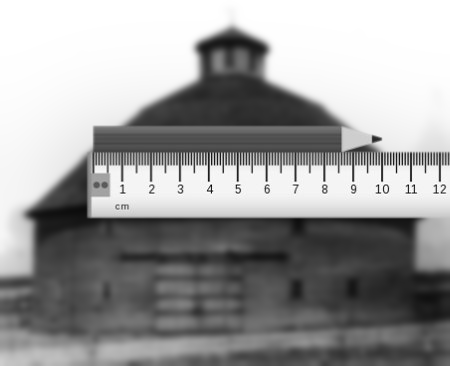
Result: 10 cm
